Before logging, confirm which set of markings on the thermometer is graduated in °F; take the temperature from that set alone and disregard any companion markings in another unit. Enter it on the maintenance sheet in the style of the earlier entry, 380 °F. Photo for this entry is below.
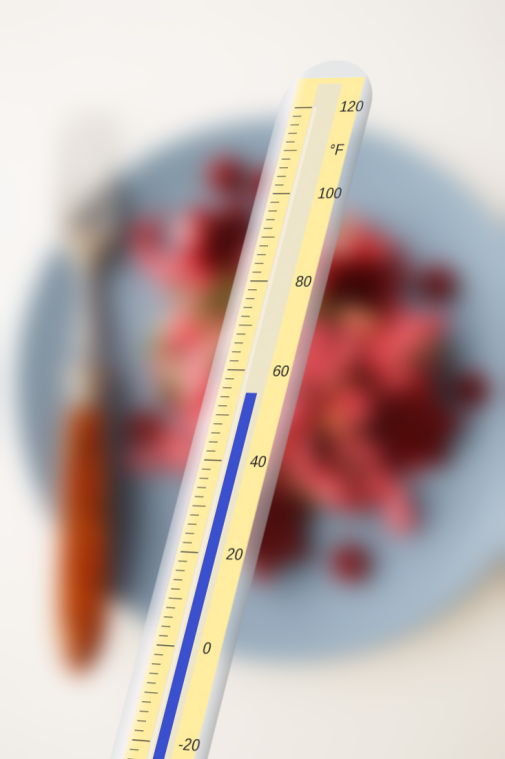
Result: 55 °F
